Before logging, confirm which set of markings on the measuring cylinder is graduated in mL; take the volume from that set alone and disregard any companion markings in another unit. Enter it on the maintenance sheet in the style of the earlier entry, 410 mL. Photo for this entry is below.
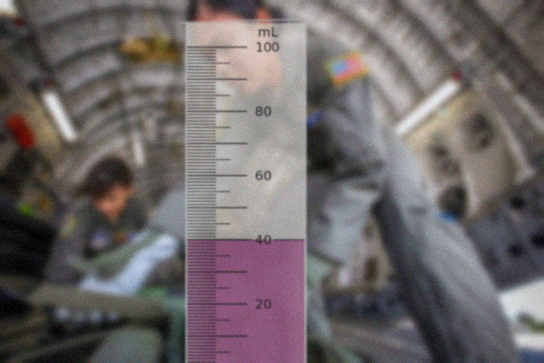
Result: 40 mL
